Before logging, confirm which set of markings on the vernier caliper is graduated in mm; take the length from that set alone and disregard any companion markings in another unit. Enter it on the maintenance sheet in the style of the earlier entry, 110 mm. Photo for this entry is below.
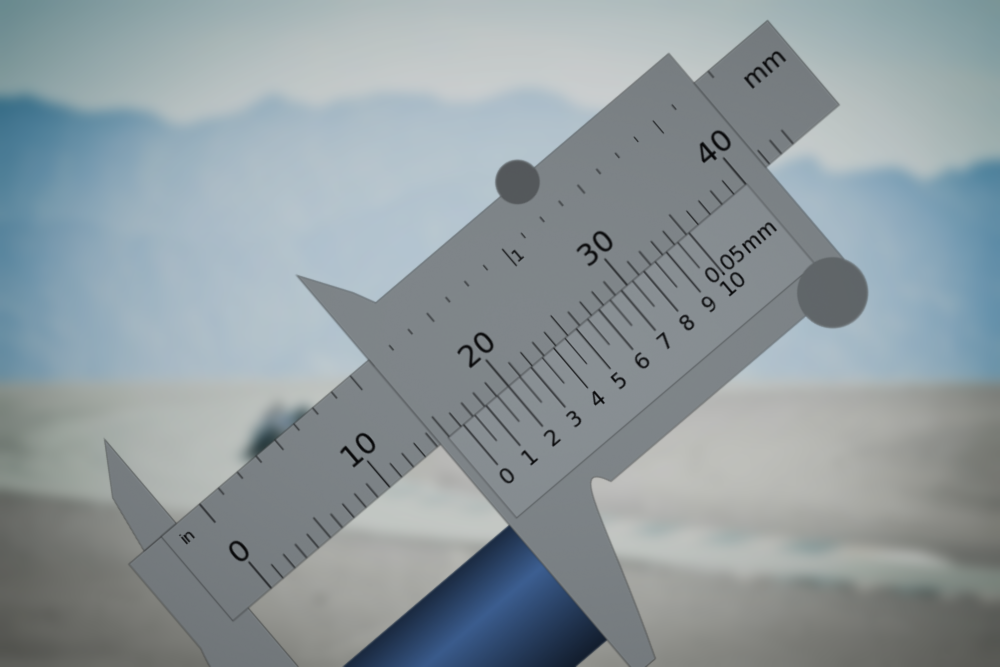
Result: 16.2 mm
